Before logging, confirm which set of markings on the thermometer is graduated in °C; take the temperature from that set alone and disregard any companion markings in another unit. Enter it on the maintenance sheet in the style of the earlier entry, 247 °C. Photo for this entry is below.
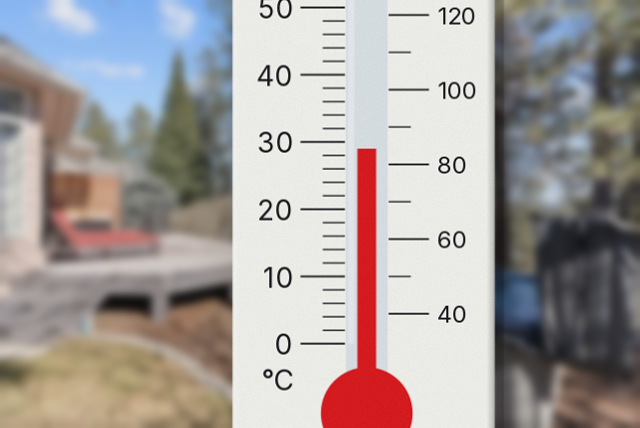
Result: 29 °C
